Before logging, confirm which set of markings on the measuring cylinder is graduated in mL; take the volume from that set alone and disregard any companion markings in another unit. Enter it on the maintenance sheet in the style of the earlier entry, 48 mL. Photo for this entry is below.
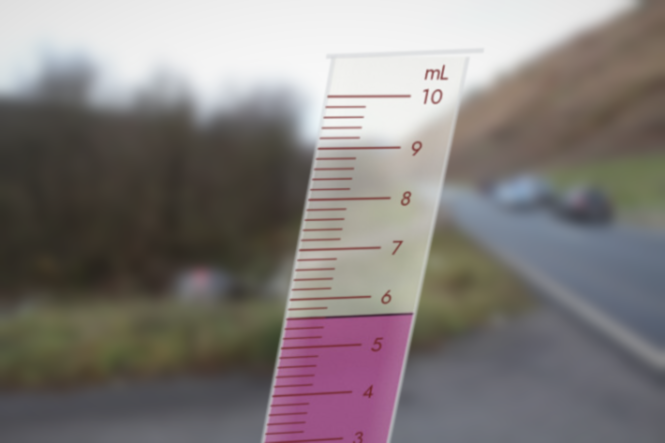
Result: 5.6 mL
